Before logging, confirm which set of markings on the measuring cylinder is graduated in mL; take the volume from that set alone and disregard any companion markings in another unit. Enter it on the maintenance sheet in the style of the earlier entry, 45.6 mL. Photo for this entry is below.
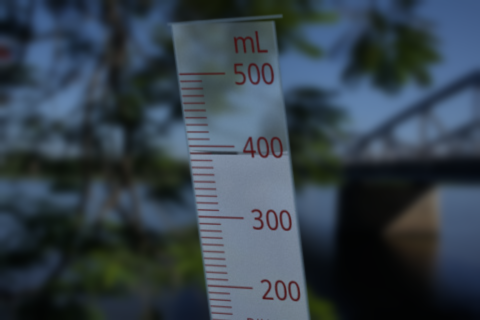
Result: 390 mL
